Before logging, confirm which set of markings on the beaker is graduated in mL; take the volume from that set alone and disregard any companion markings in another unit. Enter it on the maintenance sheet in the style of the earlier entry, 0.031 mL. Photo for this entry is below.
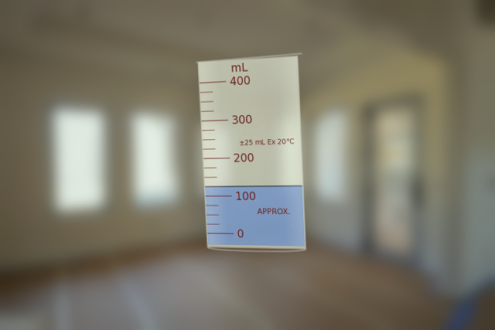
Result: 125 mL
